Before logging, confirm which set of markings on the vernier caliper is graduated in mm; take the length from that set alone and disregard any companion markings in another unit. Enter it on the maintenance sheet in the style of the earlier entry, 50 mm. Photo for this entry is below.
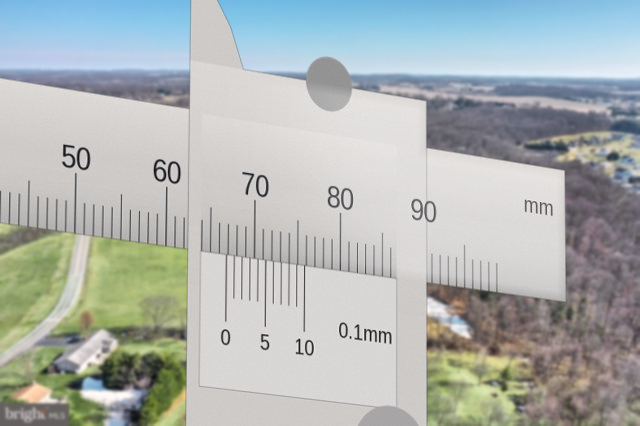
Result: 66.8 mm
